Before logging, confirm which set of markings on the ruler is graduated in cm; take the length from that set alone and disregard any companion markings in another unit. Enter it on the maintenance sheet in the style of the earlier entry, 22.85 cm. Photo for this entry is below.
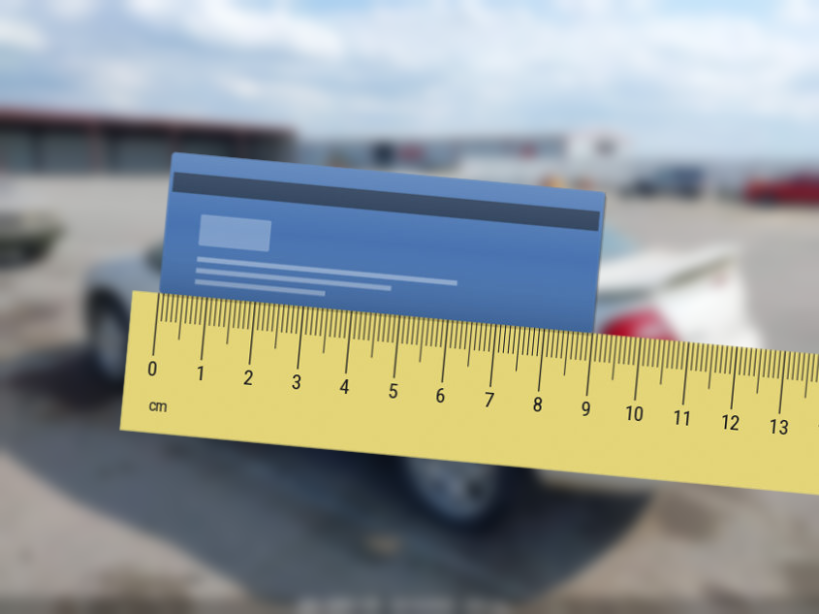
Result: 9 cm
